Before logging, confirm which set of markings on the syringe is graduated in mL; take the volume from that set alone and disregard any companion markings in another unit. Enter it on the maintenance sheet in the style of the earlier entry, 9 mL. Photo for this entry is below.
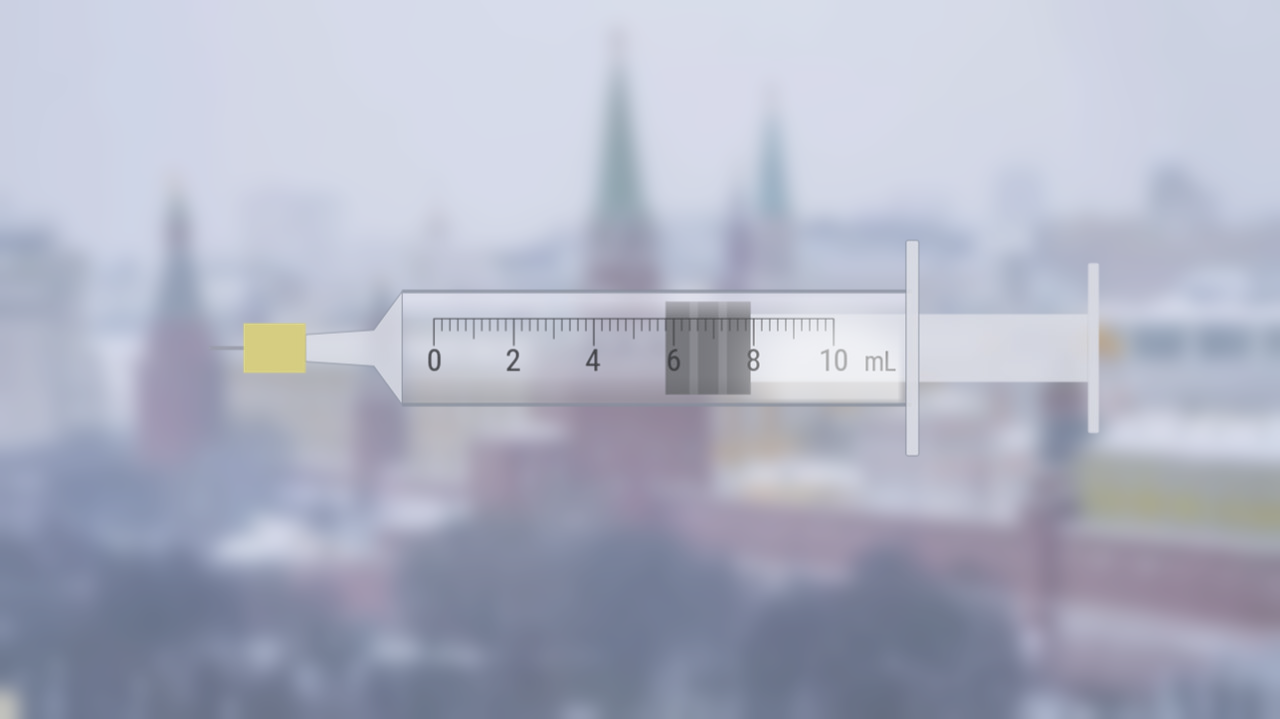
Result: 5.8 mL
